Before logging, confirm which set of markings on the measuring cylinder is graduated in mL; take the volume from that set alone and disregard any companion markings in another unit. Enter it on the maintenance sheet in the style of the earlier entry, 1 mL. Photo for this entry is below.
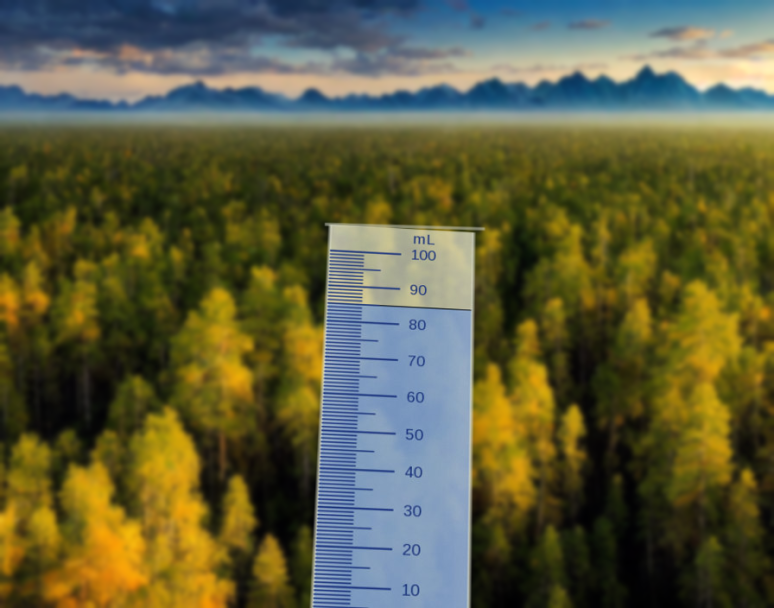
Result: 85 mL
